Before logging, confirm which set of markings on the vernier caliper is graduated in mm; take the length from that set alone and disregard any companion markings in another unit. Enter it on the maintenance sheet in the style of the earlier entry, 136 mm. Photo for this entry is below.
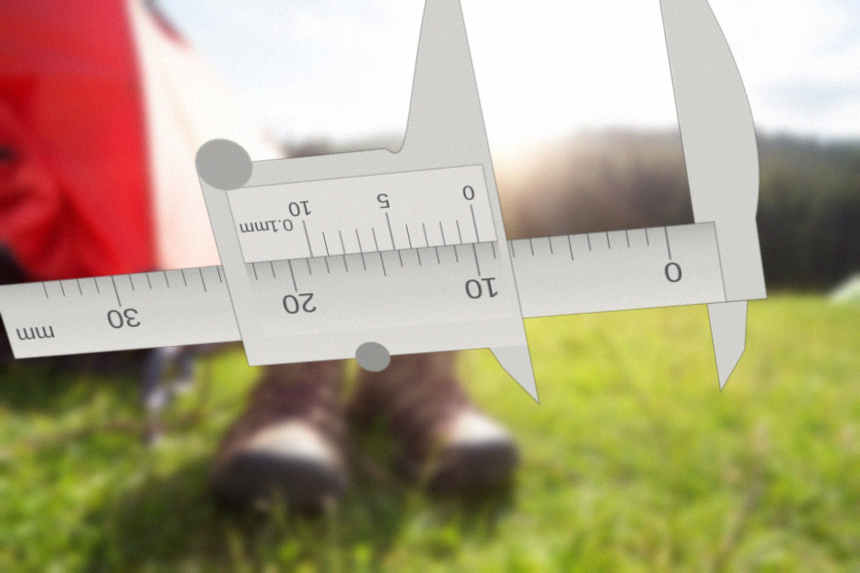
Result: 9.7 mm
